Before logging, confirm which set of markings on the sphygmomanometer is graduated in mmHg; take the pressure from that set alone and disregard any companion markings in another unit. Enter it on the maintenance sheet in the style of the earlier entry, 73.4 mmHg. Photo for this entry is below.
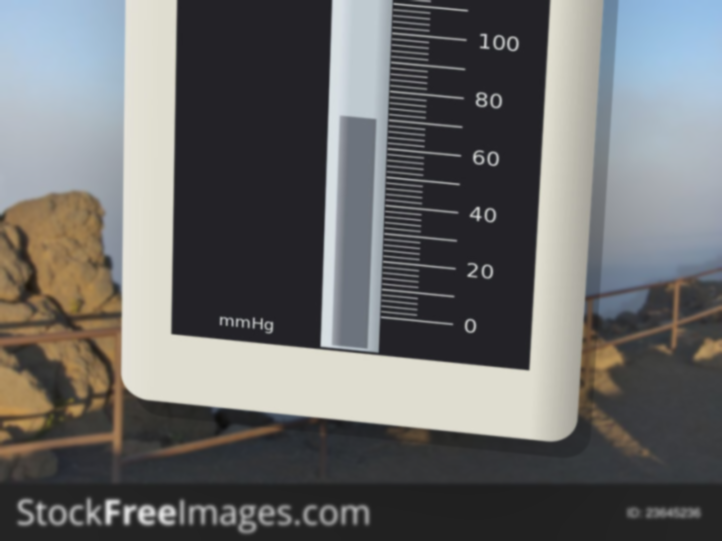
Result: 70 mmHg
